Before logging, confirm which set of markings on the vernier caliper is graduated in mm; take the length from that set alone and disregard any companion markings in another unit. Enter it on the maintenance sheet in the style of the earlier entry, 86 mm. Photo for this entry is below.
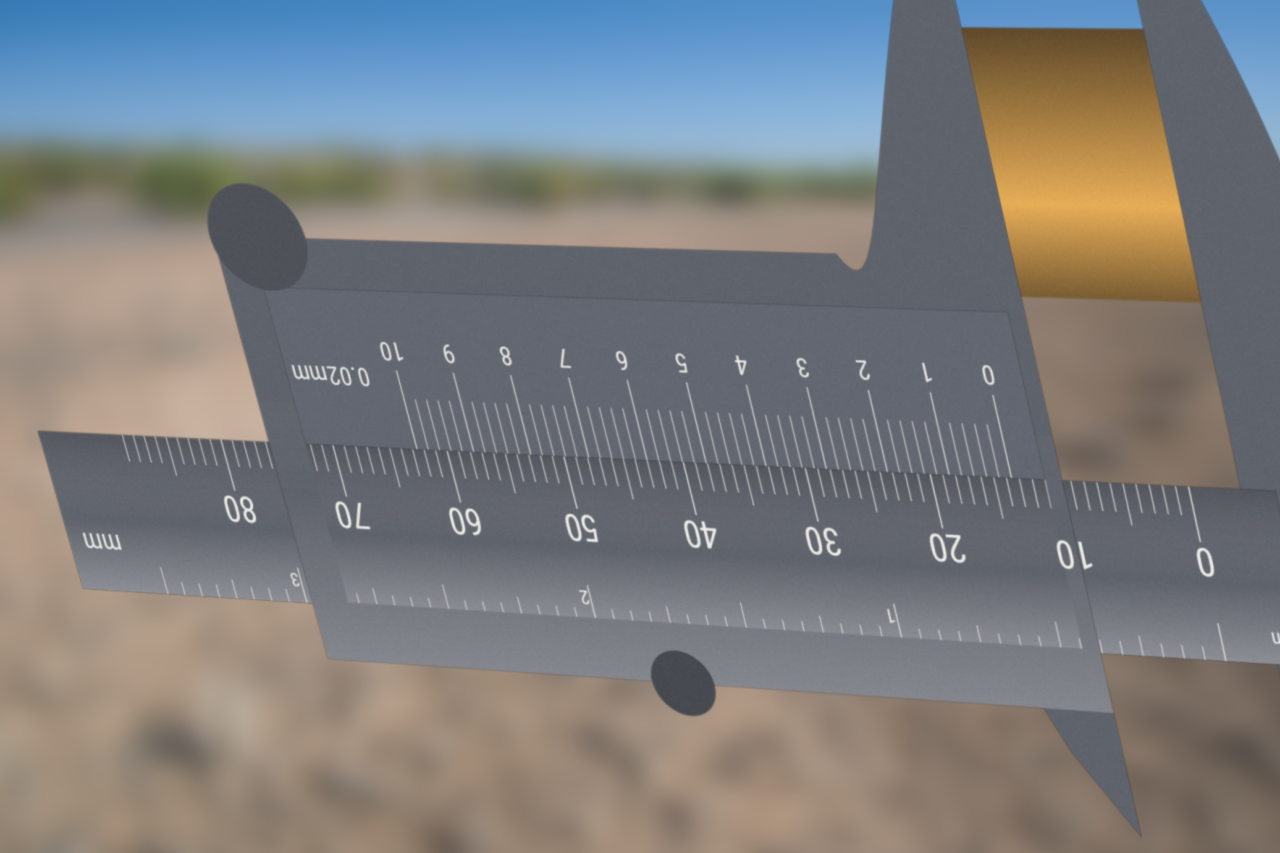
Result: 13.6 mm
